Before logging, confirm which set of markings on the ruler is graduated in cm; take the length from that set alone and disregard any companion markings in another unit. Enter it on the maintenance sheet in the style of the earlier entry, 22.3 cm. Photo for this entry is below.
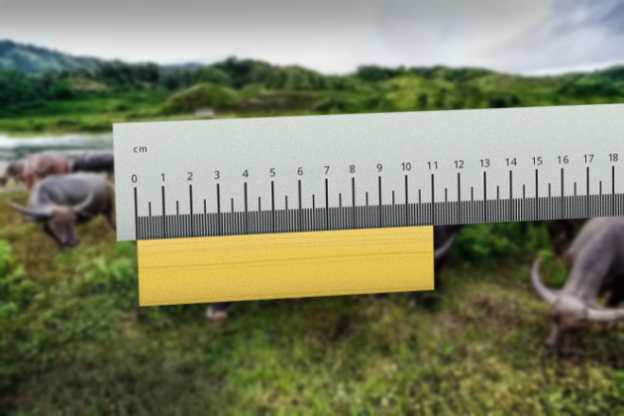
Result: 11 cm
